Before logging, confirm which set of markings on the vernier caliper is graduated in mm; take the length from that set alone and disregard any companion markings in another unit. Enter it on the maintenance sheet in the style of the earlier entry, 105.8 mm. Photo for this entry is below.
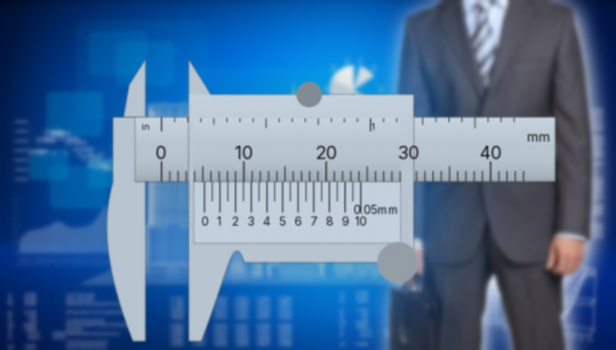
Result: 5.2 mm
